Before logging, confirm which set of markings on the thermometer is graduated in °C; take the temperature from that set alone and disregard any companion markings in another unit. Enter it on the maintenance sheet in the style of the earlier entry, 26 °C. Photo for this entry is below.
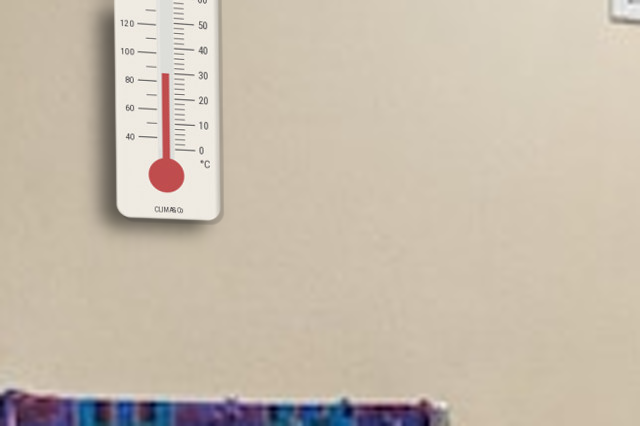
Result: 30 °C
